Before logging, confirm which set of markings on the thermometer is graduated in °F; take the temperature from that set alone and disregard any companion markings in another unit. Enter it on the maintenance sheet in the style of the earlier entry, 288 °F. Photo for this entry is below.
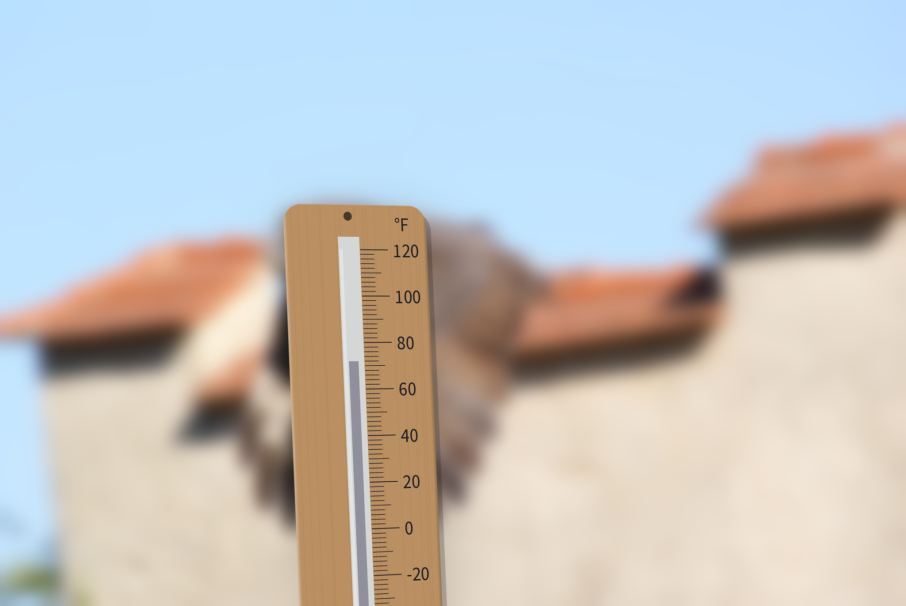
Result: 72 °F
